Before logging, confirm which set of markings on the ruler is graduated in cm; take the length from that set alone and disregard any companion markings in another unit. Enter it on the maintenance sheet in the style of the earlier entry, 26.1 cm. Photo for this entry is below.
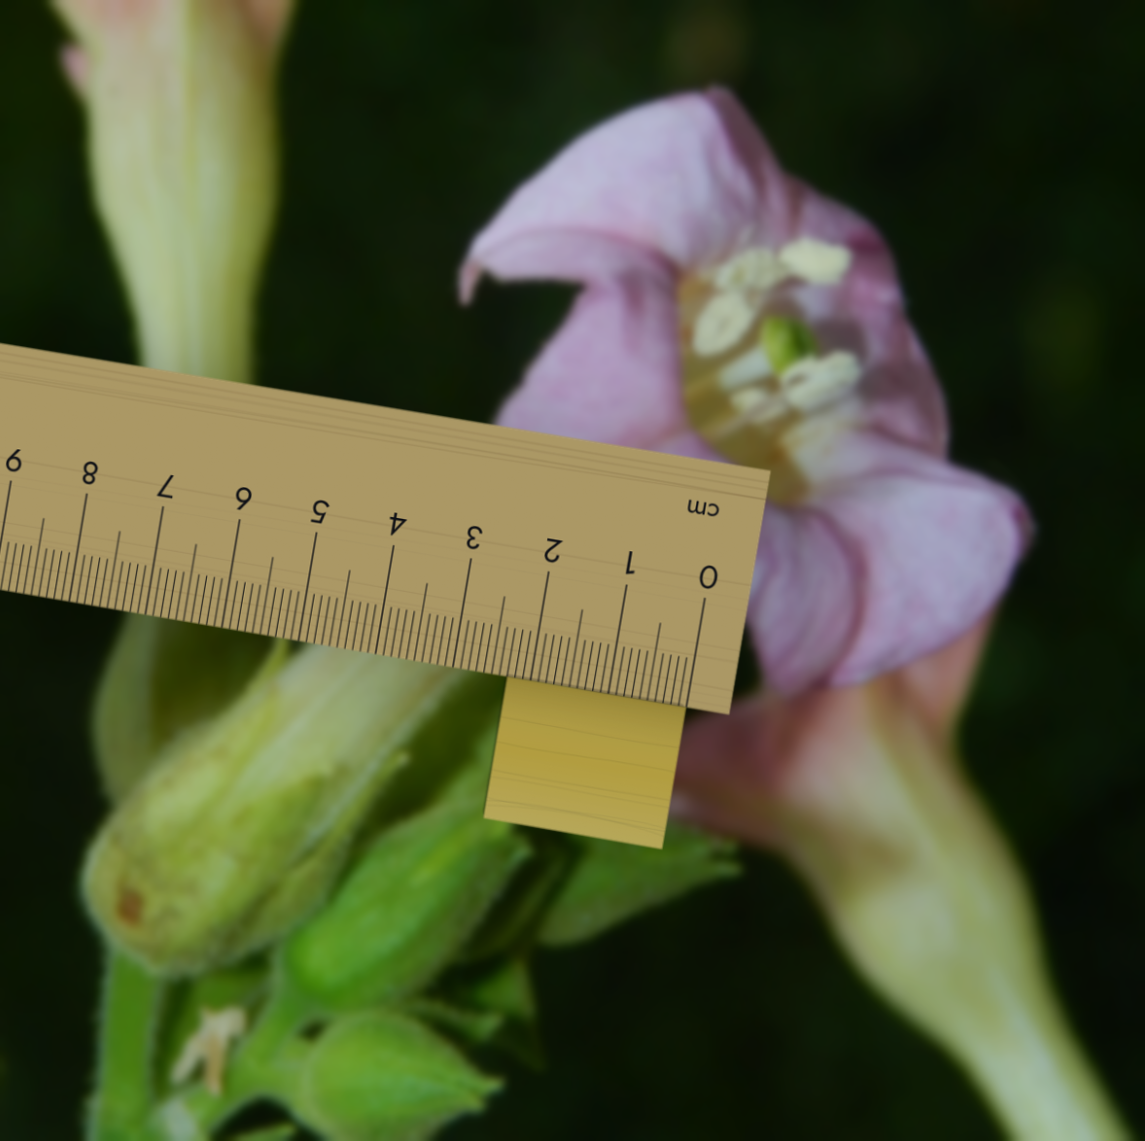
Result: 2.3 cm
